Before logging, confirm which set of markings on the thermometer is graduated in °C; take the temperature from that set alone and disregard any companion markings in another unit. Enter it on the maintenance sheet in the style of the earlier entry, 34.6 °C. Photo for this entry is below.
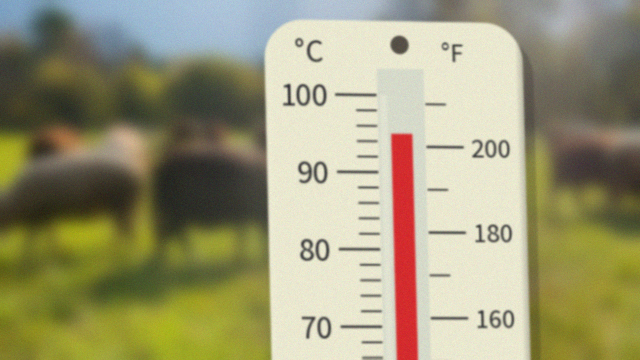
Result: 95 °C
